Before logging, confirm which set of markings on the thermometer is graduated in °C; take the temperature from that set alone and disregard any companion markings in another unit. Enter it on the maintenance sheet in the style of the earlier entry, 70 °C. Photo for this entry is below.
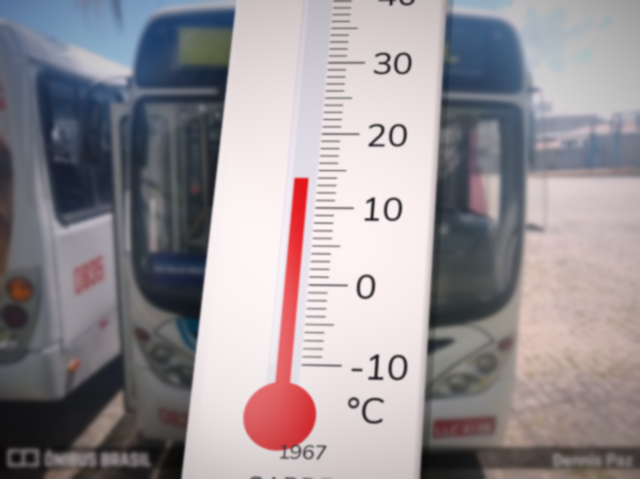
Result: 14 °C
